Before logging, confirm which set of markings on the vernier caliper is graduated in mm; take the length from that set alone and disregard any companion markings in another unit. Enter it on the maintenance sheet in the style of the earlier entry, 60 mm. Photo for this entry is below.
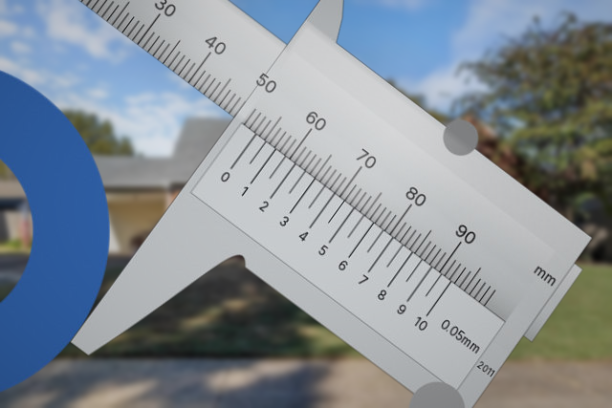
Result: 53.4 mm
